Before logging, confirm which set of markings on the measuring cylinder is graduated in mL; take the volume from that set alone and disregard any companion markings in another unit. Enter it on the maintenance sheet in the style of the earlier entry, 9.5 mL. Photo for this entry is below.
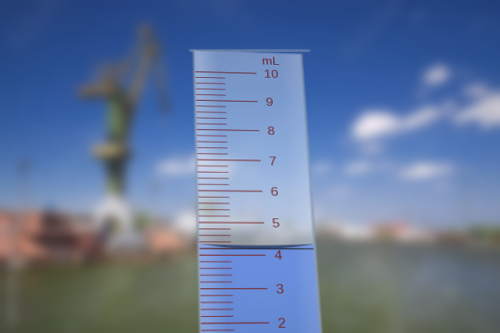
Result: 4.2 mL
